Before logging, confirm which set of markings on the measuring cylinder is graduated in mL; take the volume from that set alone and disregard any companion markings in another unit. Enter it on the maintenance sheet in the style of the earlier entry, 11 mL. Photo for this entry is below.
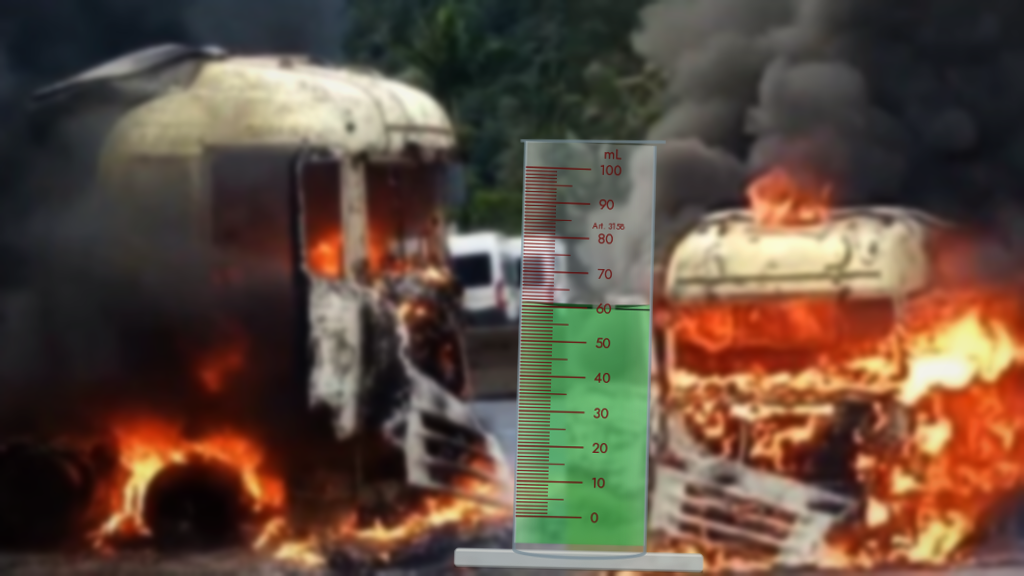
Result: 60 mL
